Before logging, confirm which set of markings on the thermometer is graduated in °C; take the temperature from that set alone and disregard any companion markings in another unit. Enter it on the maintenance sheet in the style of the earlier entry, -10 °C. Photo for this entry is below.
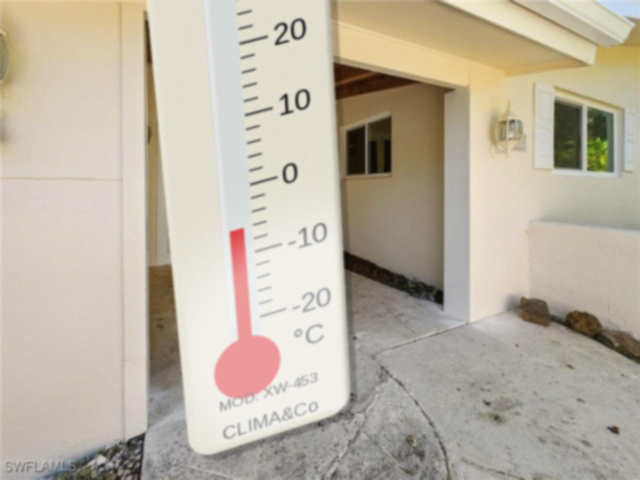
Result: -6 °C
